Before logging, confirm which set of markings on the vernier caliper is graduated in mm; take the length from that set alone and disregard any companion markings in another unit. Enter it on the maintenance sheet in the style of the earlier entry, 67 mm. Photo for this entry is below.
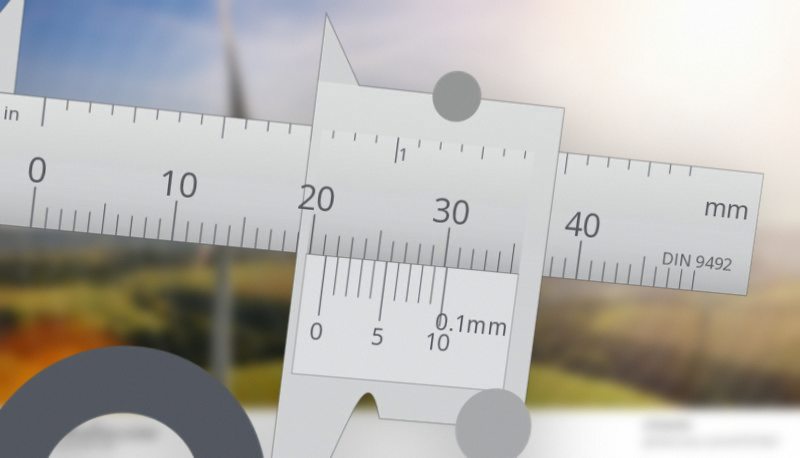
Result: 21.2 mm
